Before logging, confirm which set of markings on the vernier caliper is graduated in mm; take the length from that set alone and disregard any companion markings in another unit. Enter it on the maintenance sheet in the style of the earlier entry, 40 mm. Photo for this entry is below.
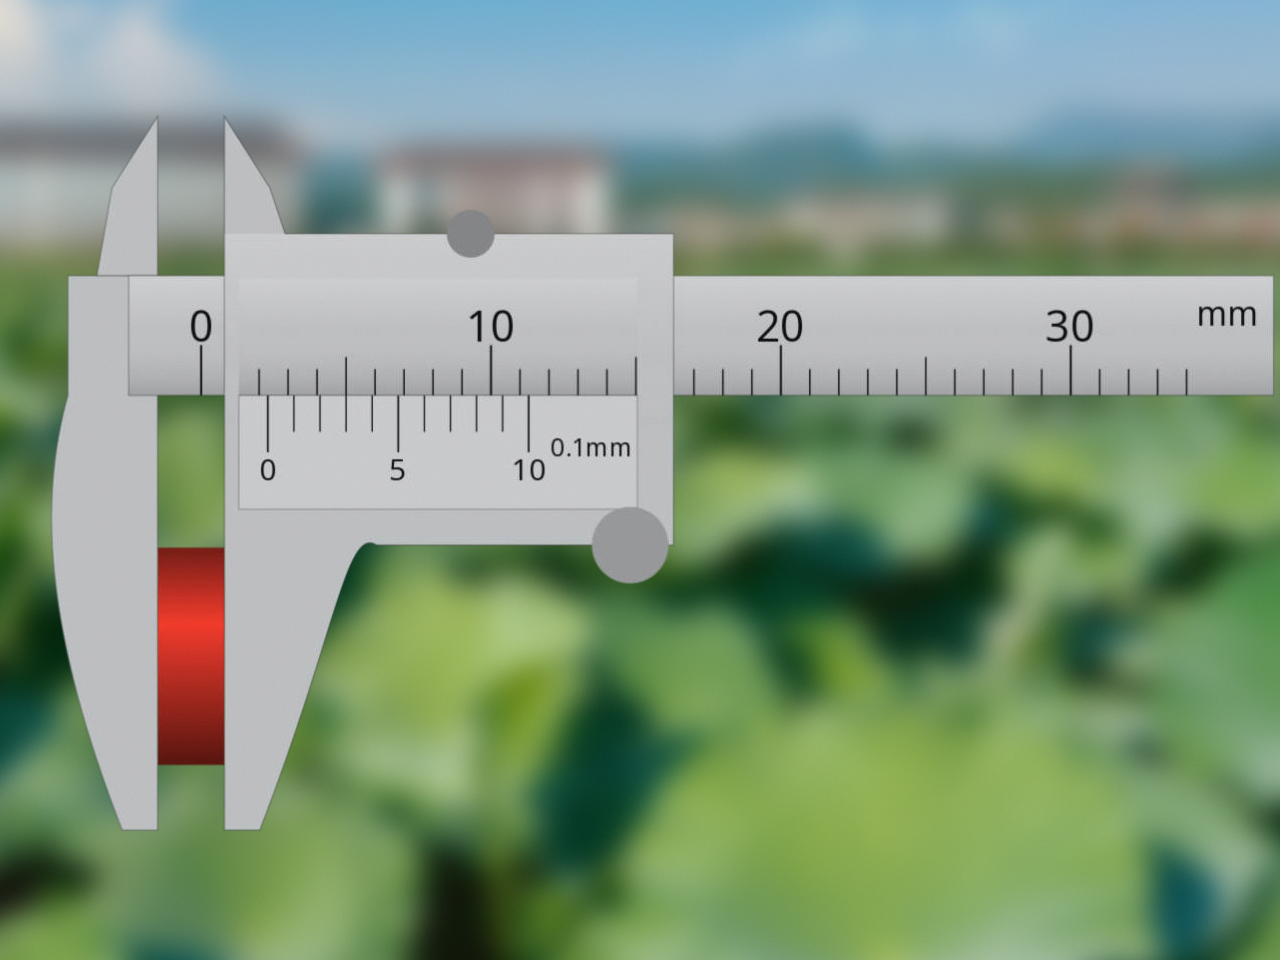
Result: 2.3 mm
